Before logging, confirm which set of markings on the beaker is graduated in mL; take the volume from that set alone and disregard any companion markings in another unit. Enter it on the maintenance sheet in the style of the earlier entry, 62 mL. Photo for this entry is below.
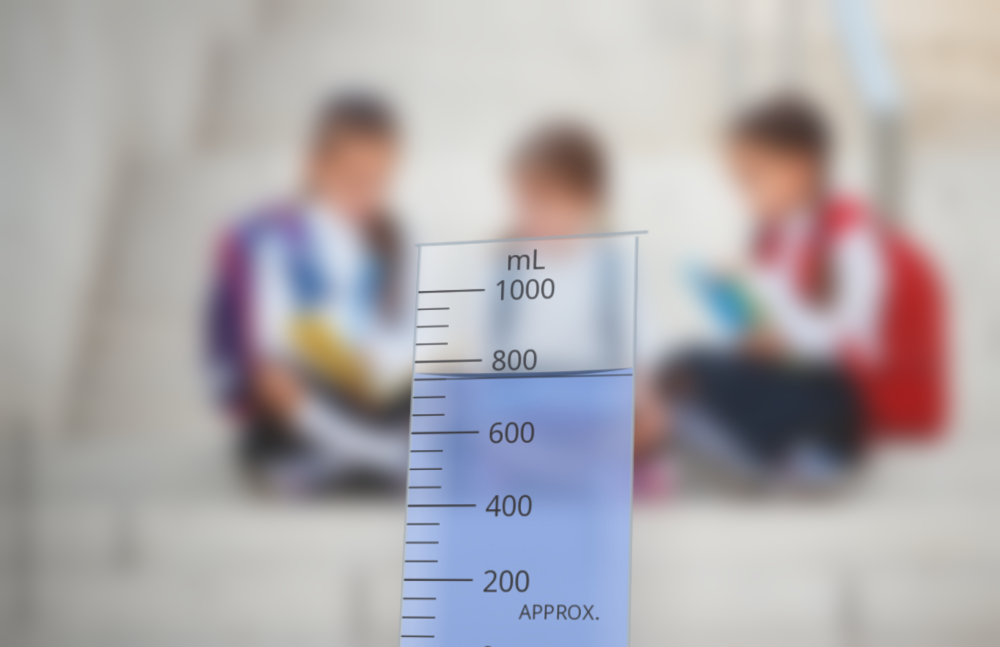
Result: 750 mL
